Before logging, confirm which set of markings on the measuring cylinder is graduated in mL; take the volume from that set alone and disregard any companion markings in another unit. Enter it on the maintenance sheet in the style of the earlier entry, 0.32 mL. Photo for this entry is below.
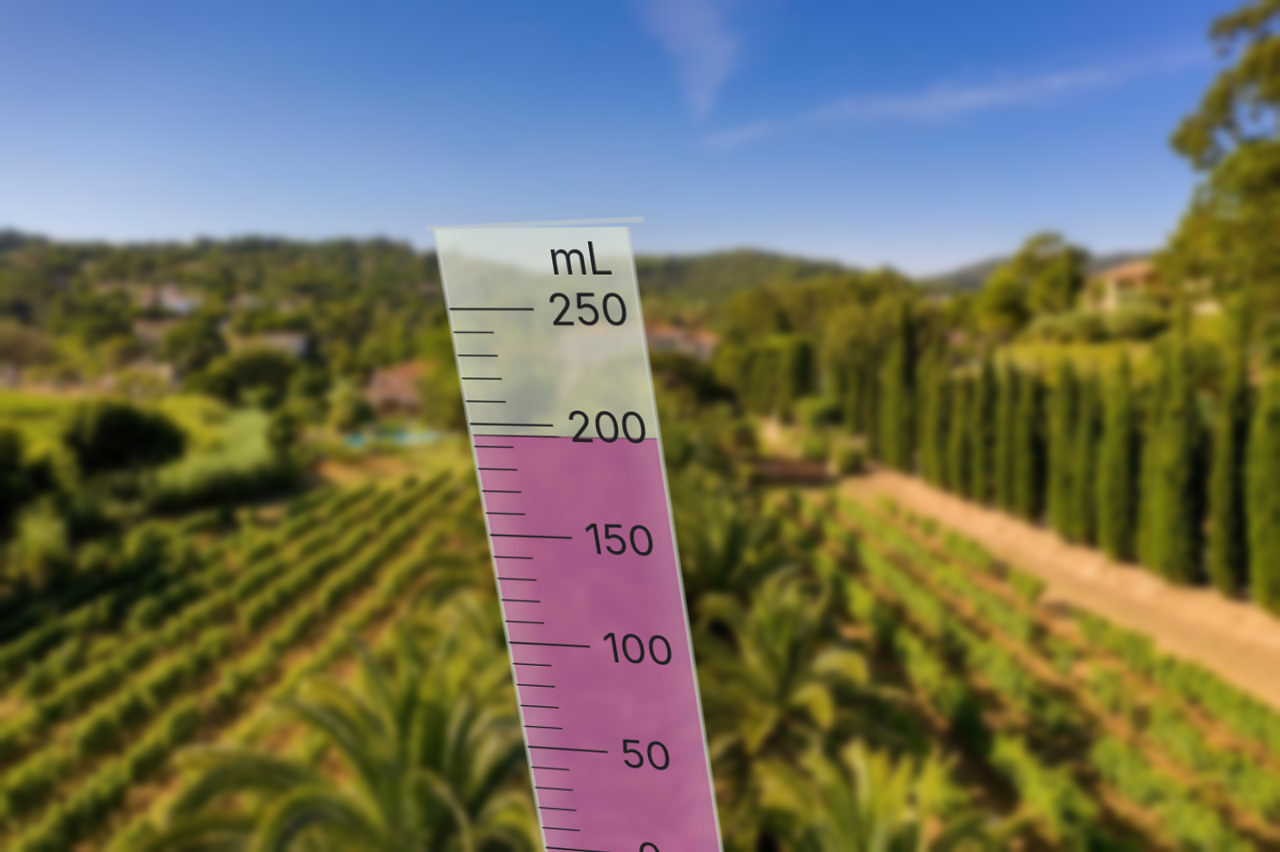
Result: 195 mL
